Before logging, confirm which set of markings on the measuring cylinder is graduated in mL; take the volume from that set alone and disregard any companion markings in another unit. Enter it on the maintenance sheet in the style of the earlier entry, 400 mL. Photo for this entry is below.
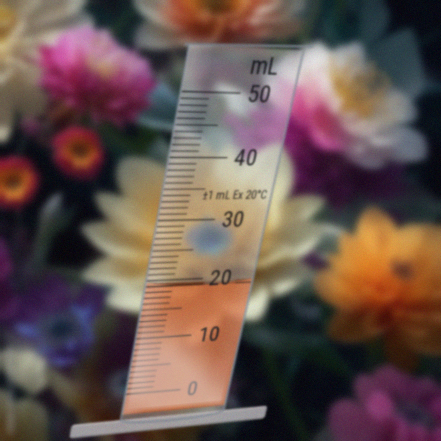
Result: 19 mL
